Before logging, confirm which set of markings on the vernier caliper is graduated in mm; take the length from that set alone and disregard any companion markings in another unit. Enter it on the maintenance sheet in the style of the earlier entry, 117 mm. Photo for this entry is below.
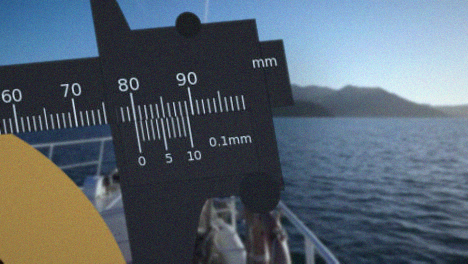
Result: 80.0 mm
